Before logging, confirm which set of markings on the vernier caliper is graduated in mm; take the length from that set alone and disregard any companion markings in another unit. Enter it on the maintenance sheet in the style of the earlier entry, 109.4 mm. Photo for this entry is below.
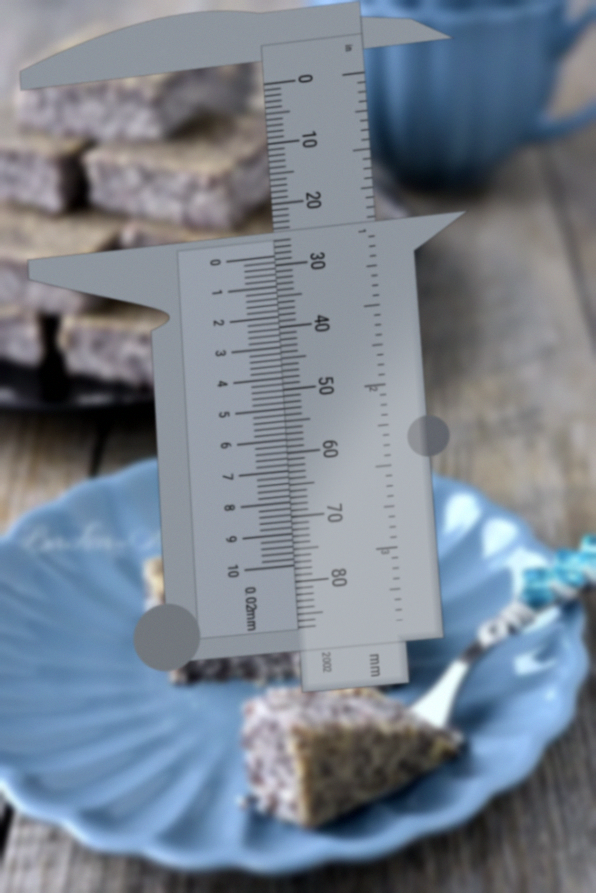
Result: 28.5 mm
